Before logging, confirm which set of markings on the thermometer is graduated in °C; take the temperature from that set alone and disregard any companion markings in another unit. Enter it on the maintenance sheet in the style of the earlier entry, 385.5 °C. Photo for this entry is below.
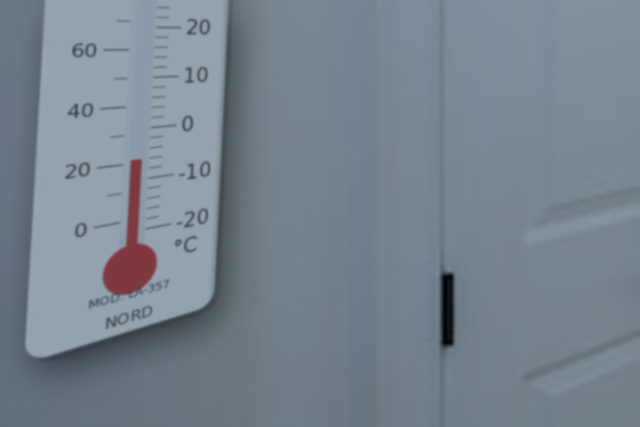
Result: -6 °C
